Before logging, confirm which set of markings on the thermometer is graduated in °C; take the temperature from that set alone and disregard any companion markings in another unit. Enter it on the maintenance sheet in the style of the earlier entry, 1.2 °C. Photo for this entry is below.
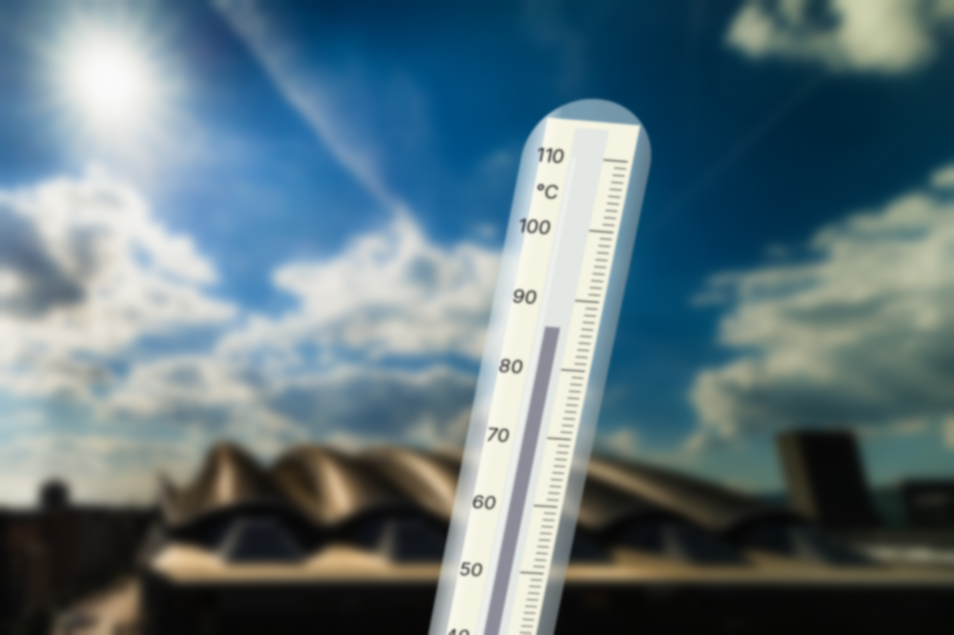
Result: 86 °C
